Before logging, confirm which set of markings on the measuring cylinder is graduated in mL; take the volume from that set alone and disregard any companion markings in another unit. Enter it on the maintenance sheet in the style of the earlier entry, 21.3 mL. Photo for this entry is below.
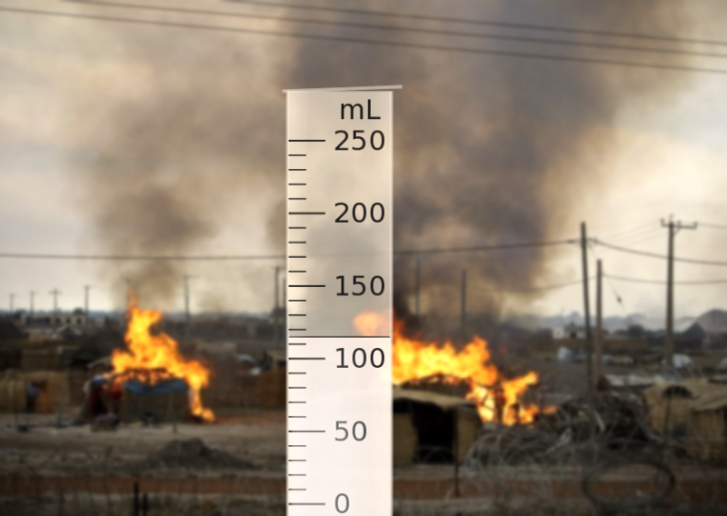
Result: 115 mL
